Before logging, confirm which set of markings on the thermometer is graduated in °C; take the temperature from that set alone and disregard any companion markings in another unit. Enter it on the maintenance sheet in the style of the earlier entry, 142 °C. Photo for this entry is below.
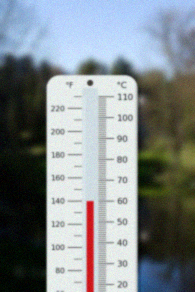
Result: 60 °C
